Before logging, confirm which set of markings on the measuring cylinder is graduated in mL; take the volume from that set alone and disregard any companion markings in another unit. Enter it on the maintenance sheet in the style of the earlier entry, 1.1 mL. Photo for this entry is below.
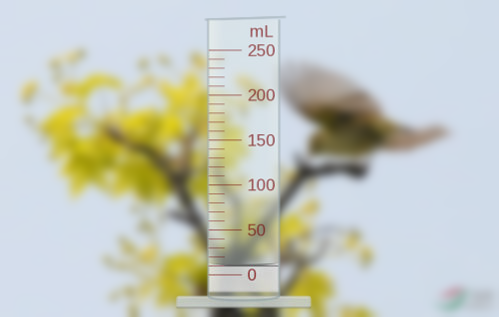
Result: 10 mL
